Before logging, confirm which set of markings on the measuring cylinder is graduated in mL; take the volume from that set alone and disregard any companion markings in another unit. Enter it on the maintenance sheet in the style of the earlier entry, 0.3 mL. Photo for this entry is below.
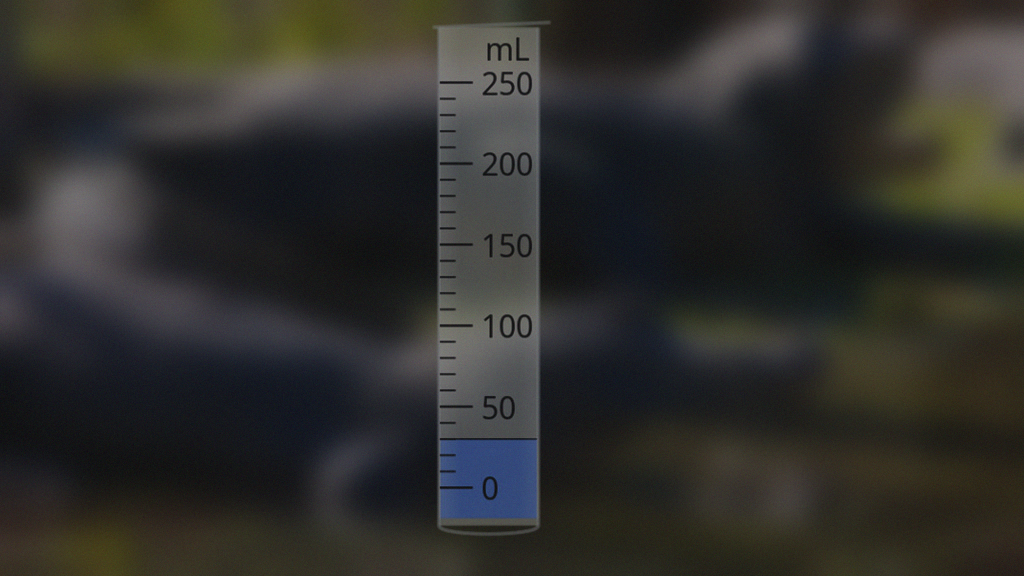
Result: 30 mL
